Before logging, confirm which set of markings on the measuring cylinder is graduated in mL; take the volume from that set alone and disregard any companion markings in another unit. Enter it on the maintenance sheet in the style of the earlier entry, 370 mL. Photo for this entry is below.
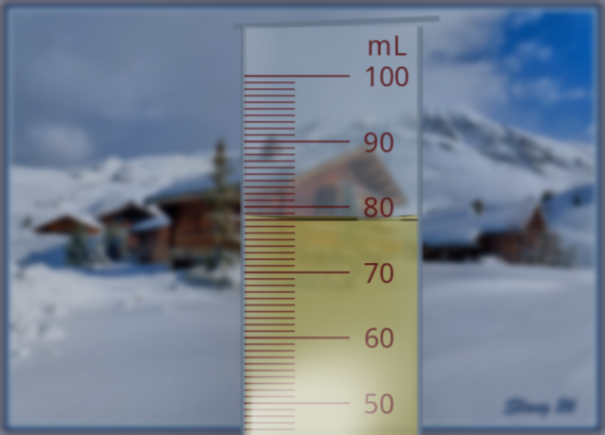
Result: 78 mL
